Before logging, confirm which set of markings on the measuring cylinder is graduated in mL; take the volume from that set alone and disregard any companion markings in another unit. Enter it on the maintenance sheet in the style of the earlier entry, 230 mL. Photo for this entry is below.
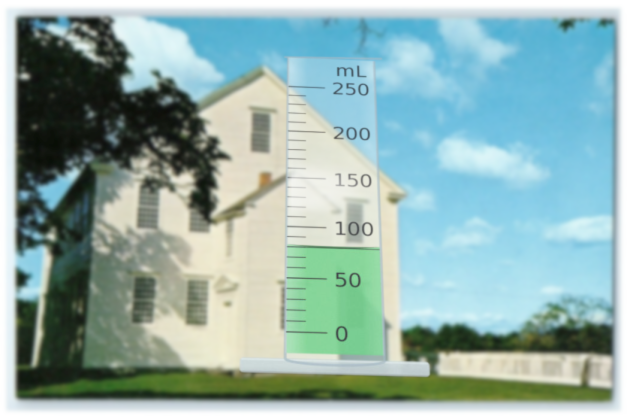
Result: 80 mL
